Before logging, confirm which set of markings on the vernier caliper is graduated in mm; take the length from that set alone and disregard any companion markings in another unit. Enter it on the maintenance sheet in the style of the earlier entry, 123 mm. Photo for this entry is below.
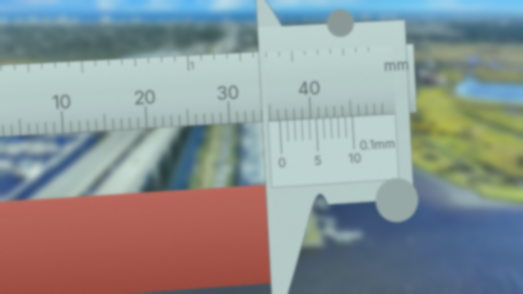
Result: 36.2 mm
